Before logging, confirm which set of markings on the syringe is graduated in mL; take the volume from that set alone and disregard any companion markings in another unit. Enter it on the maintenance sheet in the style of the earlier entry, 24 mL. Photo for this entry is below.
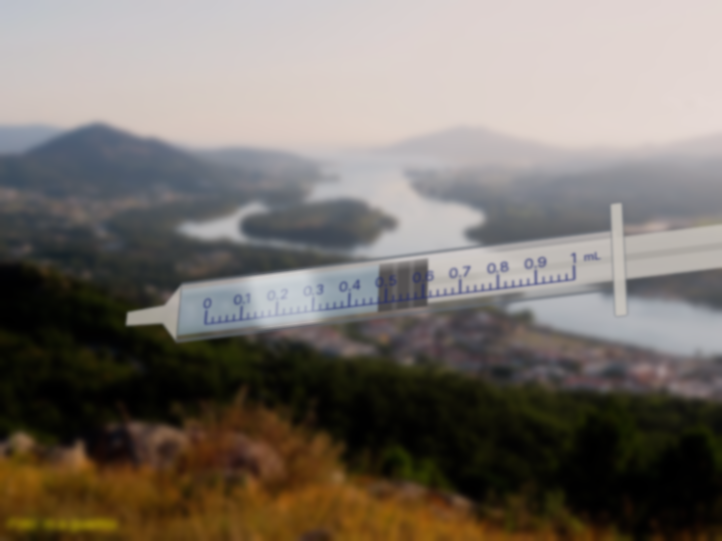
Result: 0.48 mL
